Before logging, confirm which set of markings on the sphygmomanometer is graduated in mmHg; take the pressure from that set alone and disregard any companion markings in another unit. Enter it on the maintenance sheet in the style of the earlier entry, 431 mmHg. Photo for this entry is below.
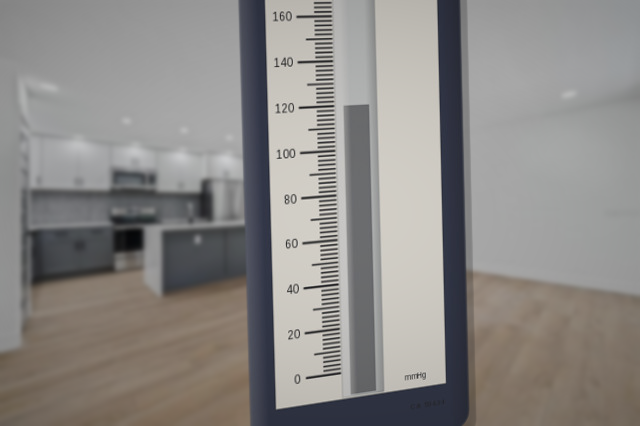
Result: 120 mmHg
